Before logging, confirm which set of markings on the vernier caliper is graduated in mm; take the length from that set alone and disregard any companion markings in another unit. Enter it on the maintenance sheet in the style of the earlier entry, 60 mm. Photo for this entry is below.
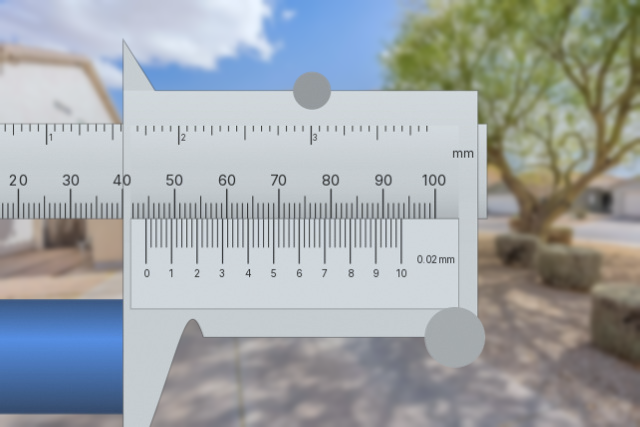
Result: 44.5 mm
